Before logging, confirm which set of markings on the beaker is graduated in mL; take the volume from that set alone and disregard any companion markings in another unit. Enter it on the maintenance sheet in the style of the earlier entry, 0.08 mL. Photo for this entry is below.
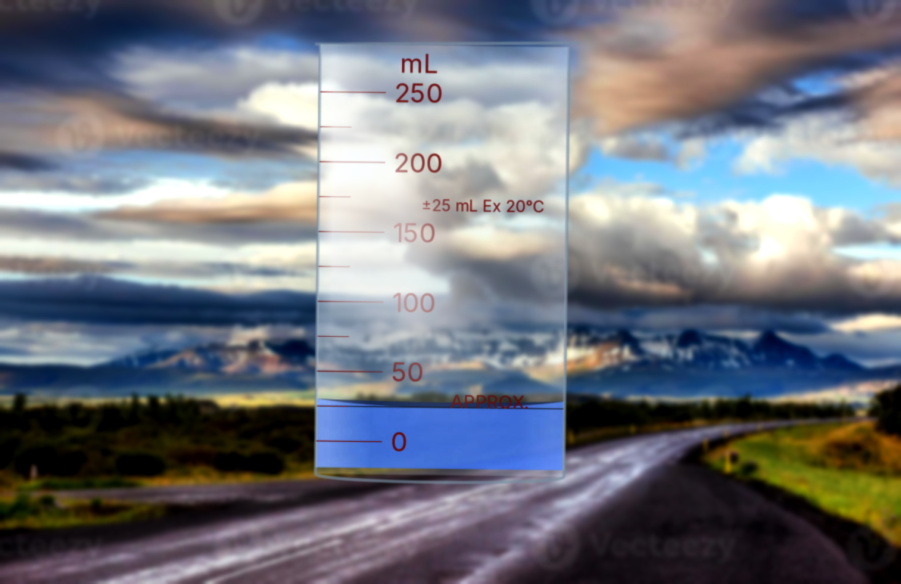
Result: 25 mL
